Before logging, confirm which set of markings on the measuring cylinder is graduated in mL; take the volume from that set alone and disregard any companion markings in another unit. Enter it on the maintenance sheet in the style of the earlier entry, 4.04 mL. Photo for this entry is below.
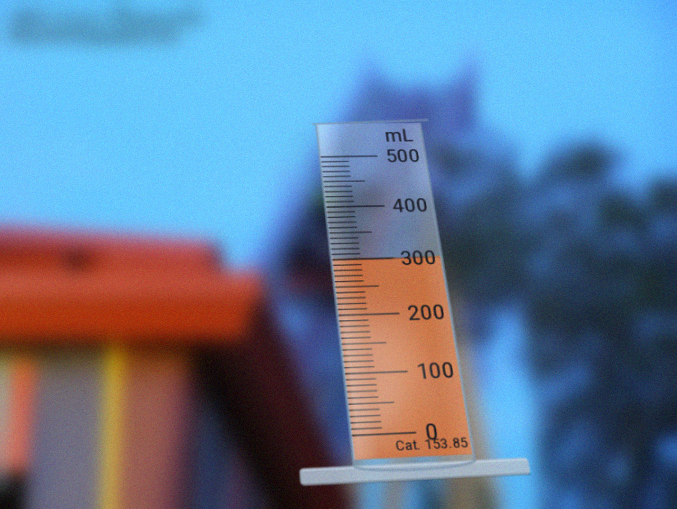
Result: 300 mL
